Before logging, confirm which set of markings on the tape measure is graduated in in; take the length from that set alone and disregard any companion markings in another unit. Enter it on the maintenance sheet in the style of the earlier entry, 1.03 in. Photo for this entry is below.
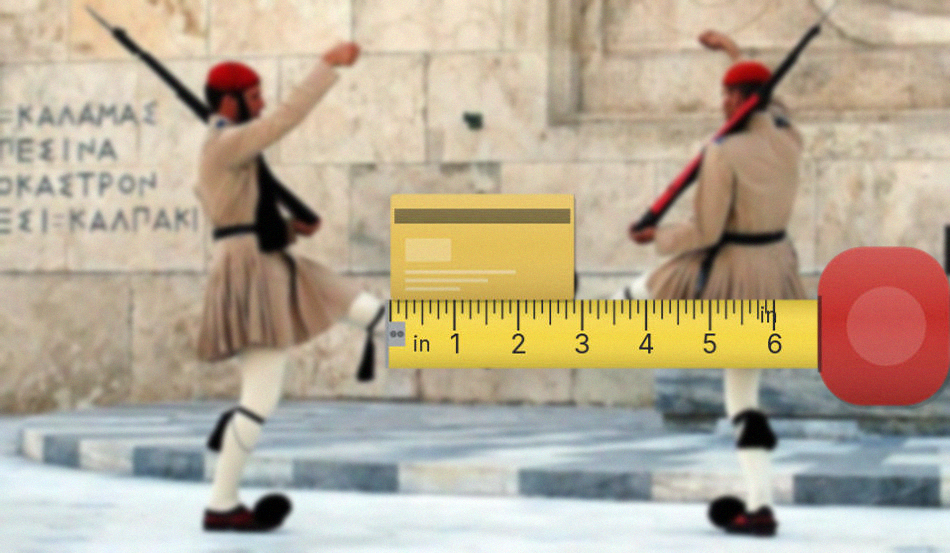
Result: 2.875 in
